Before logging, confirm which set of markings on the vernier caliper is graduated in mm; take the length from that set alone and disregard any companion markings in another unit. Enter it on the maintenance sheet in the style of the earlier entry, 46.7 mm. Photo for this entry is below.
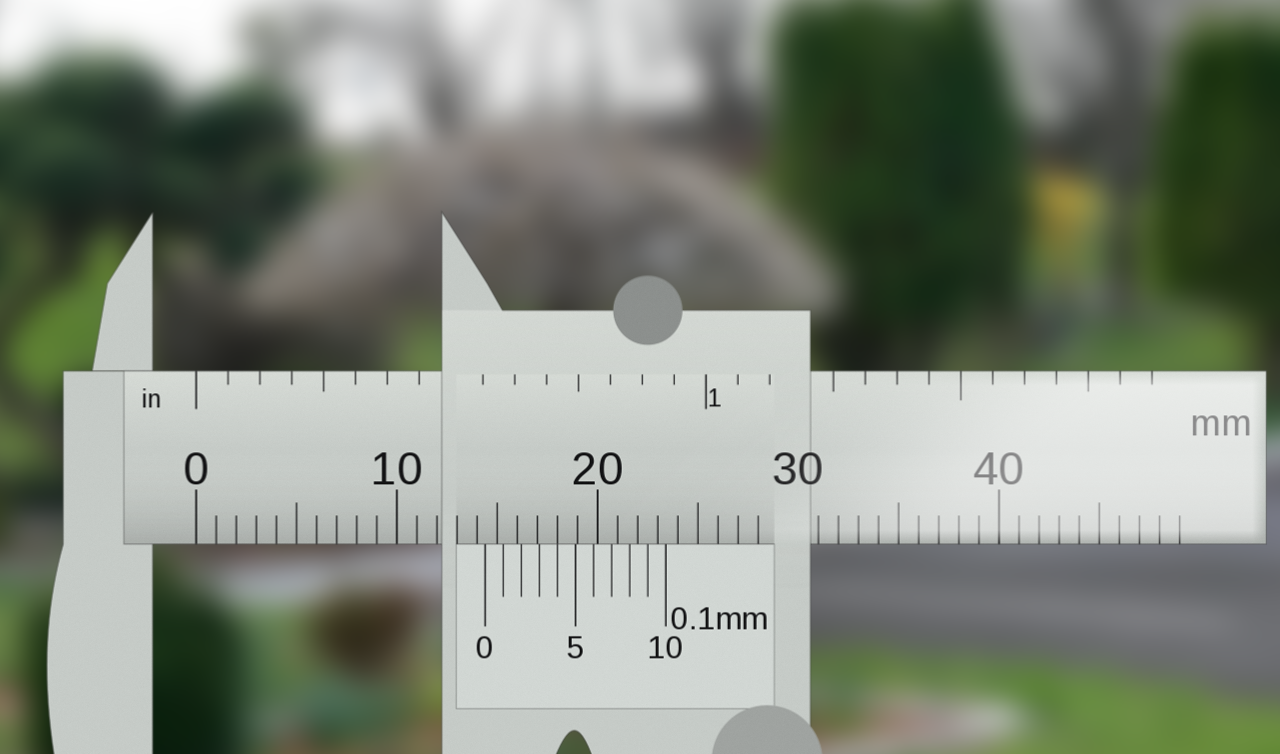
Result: 14.4 mm
